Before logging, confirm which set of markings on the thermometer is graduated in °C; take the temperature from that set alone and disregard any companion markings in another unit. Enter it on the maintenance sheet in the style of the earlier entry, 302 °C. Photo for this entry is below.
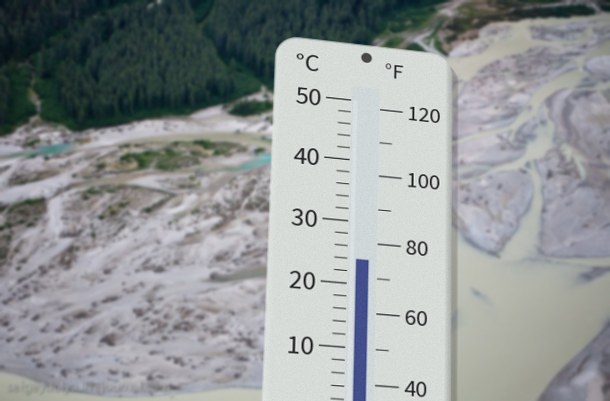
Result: 24 °C
